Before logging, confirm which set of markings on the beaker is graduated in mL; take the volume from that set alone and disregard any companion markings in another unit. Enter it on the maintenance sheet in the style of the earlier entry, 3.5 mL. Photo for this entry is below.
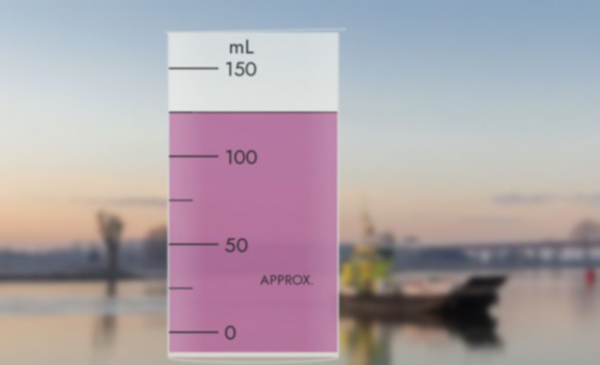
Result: 125 mL
